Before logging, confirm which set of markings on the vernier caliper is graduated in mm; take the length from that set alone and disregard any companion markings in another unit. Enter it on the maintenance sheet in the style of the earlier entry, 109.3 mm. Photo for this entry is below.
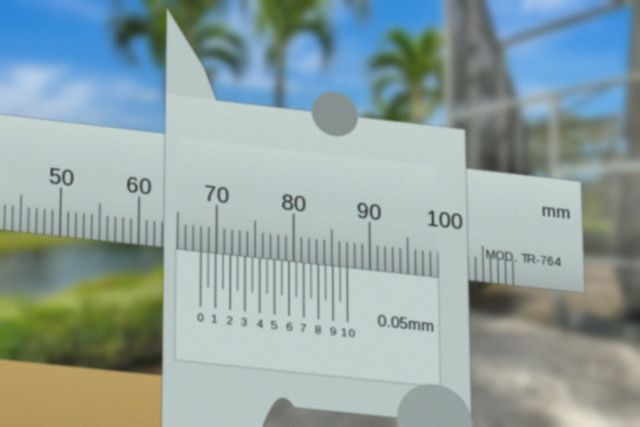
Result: 68.0 mm
